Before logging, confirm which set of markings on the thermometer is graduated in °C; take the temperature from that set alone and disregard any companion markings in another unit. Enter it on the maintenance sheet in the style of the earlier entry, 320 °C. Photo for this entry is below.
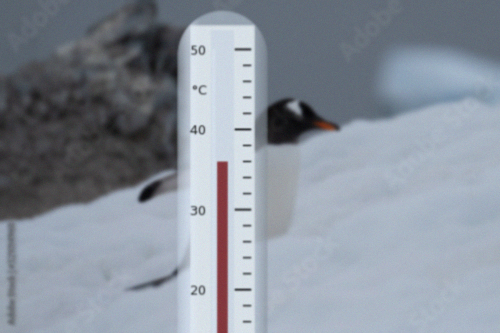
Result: 36 °C
